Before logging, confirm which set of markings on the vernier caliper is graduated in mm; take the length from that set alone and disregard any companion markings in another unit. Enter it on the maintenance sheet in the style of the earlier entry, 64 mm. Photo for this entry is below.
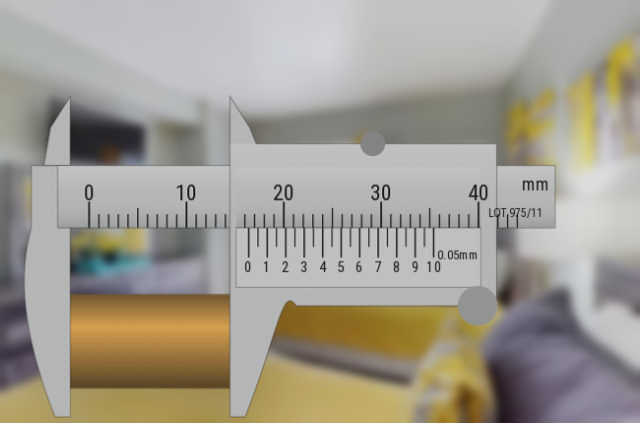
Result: 16.4 mm
